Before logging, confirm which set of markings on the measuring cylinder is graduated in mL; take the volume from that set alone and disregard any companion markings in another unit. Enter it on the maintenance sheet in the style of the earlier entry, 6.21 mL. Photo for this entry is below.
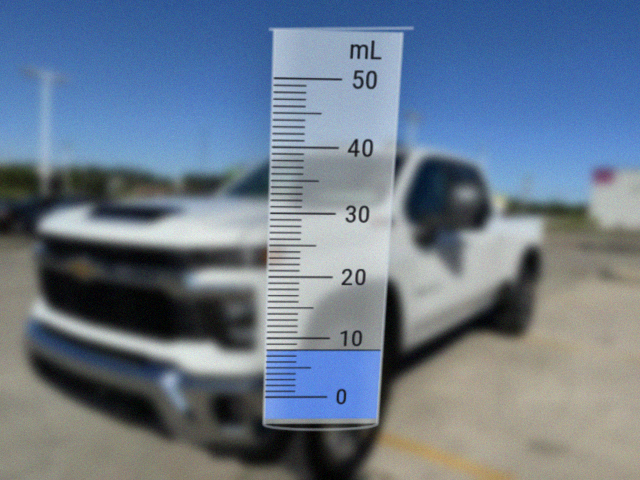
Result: 8 mL
